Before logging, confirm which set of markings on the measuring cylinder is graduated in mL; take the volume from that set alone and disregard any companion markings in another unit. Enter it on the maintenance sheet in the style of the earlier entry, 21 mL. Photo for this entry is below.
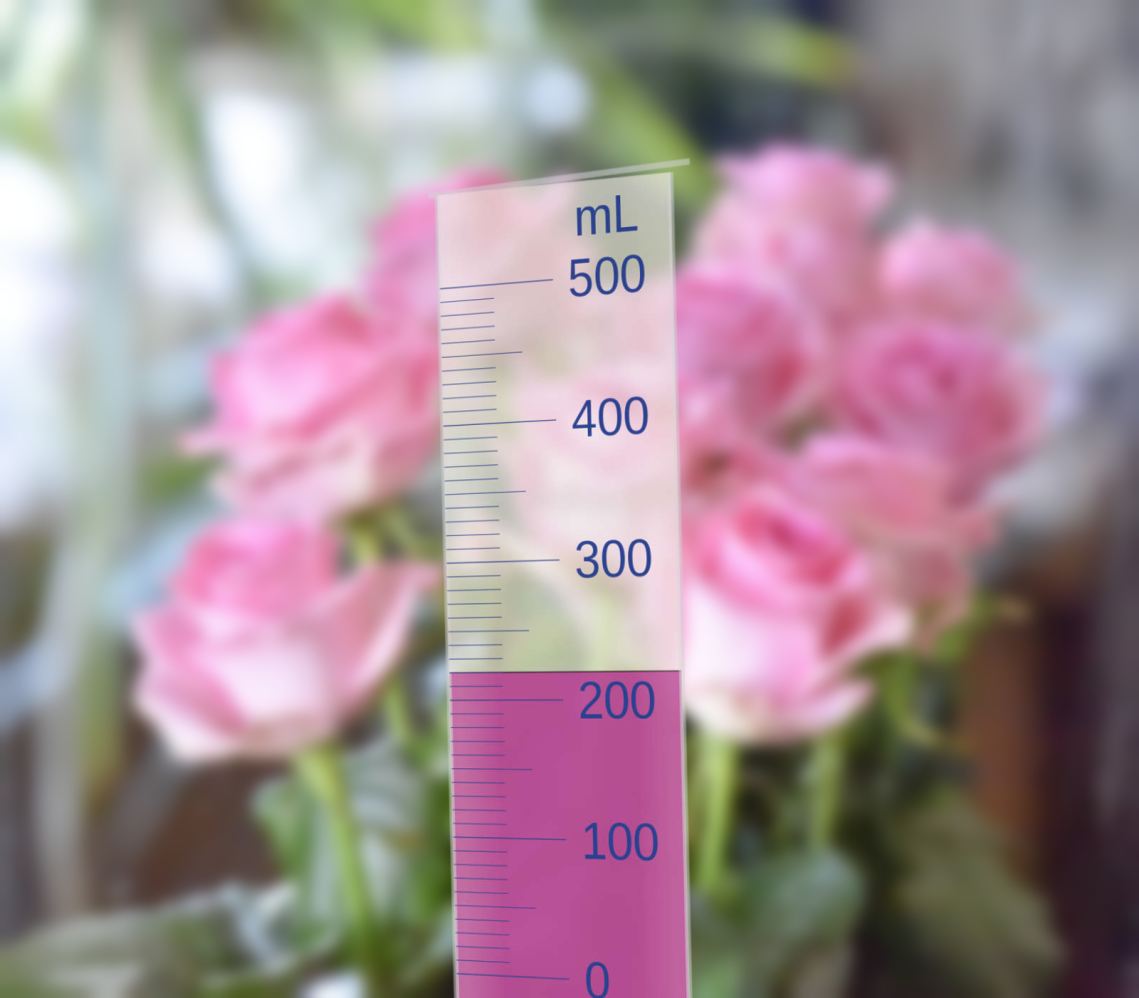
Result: 220 mL
